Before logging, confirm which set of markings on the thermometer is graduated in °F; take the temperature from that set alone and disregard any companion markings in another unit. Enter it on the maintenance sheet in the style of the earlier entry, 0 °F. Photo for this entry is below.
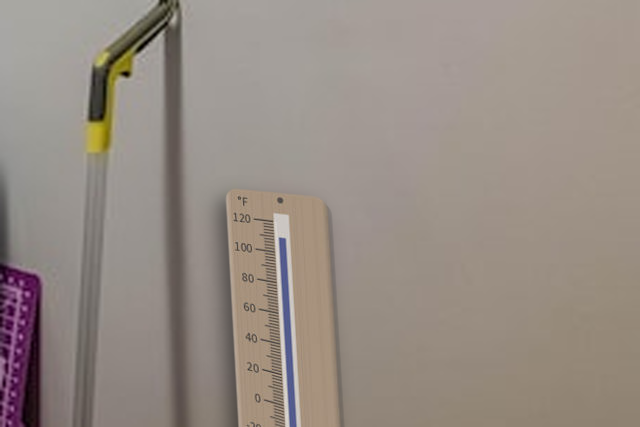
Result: 110 °F
